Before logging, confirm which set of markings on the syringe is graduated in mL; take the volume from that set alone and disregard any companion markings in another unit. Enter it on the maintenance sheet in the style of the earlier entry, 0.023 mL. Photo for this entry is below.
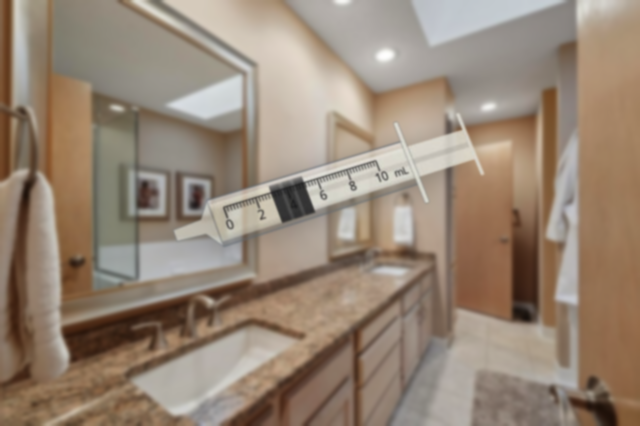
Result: 3 mL
